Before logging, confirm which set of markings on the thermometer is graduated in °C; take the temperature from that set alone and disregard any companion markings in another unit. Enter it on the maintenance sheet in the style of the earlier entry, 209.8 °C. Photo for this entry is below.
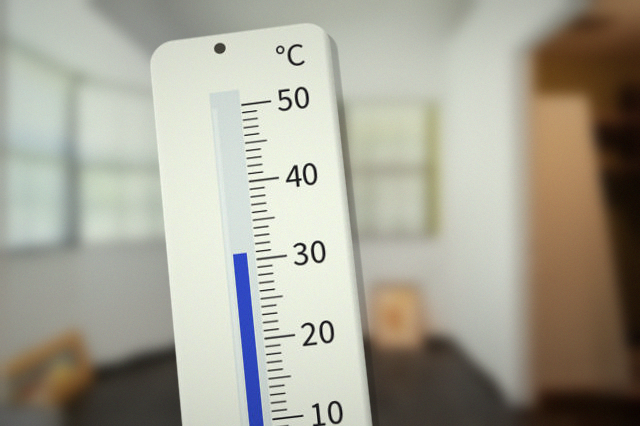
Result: 31 °C
